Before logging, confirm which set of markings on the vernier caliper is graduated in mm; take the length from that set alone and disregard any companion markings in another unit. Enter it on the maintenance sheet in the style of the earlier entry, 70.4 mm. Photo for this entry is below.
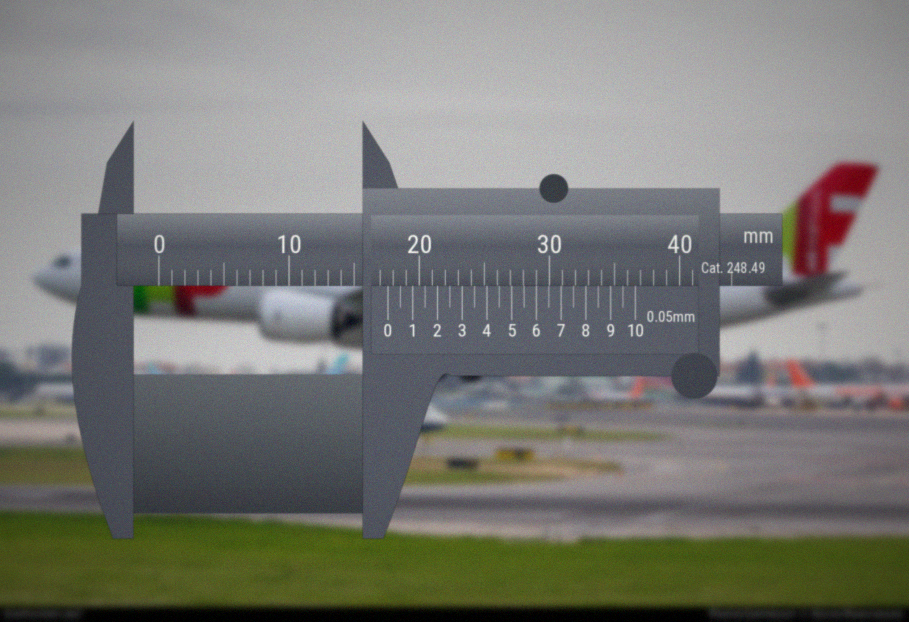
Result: 17.6 mm
